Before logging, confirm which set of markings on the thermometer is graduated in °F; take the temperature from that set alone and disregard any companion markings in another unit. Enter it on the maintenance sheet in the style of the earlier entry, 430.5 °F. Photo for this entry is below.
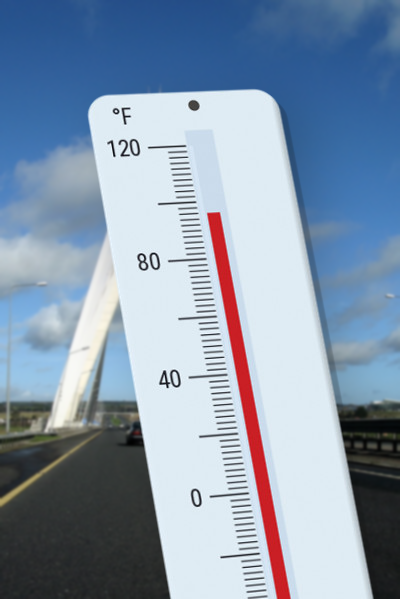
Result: 96 °F
